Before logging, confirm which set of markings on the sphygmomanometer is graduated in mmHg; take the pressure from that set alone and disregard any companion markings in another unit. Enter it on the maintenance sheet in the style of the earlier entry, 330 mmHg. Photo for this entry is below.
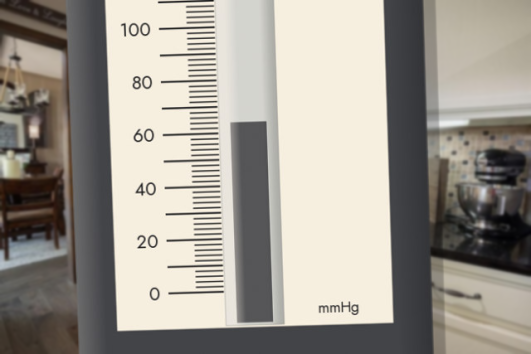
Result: 64 mmHg
